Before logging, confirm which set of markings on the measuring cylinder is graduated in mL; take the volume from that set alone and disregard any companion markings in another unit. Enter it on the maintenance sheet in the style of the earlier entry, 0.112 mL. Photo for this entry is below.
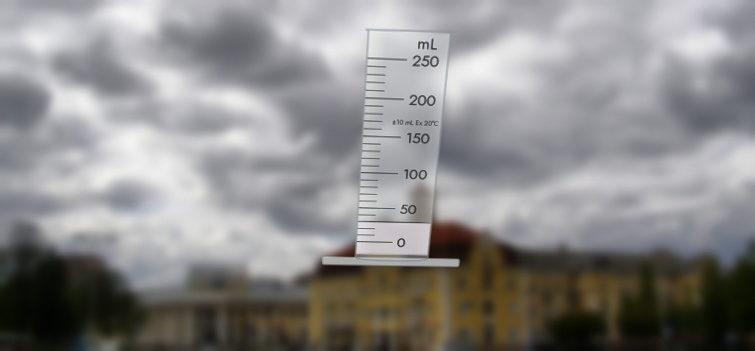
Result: 30 mL
